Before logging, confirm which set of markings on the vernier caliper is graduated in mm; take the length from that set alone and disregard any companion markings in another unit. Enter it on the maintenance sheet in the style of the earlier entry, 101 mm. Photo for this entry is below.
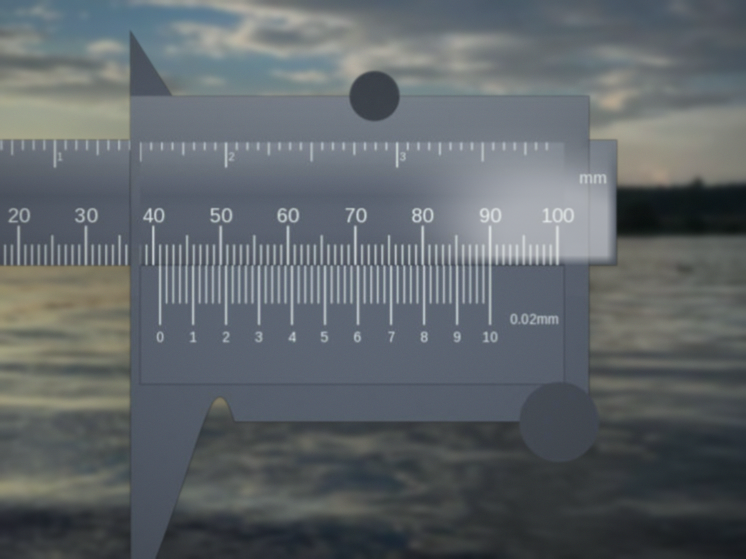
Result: 41.0 mm
